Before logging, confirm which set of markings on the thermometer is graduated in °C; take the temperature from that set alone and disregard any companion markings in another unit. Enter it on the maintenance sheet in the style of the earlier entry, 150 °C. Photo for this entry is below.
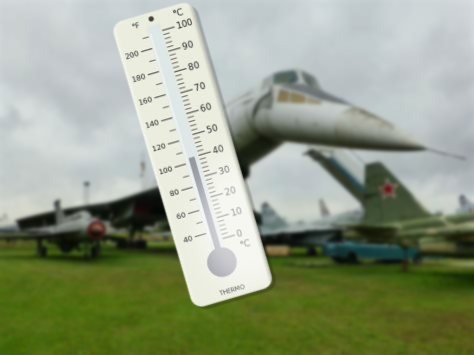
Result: 40 °C
